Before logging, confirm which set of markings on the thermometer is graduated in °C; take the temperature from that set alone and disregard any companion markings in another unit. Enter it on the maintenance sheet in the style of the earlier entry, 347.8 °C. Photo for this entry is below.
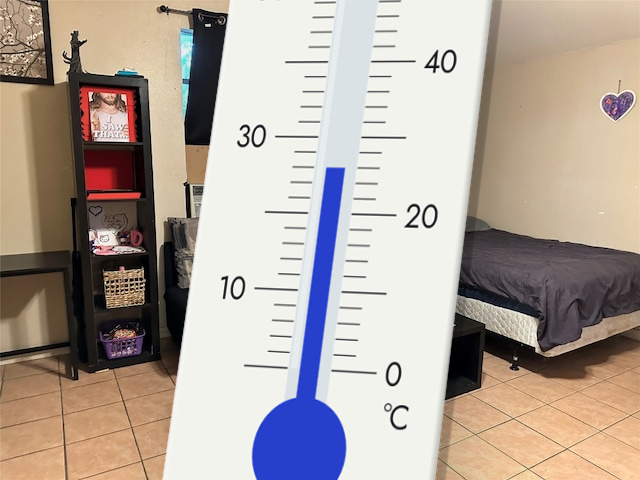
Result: 26 °C
